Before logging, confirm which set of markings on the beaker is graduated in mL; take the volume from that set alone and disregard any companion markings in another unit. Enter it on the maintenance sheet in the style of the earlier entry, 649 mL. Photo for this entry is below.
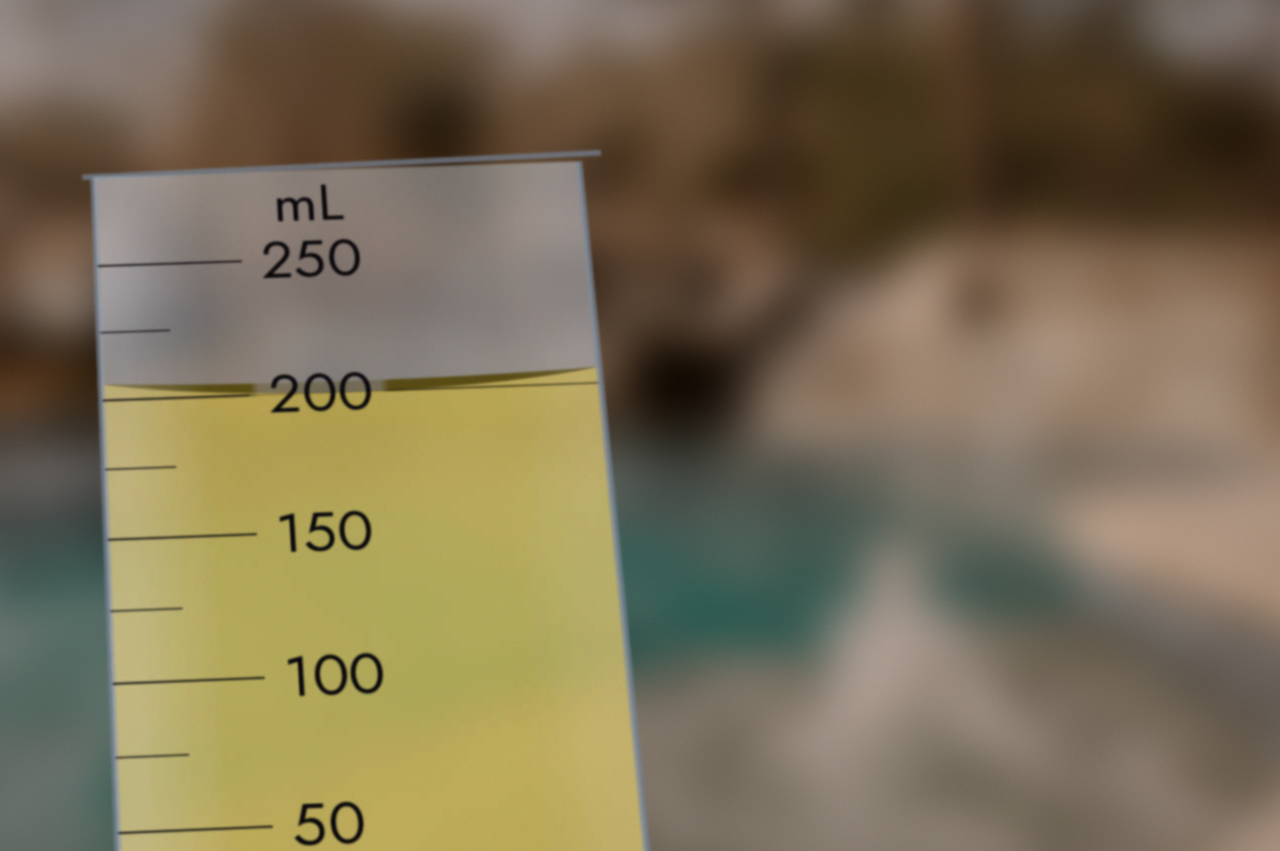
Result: 200 mL
